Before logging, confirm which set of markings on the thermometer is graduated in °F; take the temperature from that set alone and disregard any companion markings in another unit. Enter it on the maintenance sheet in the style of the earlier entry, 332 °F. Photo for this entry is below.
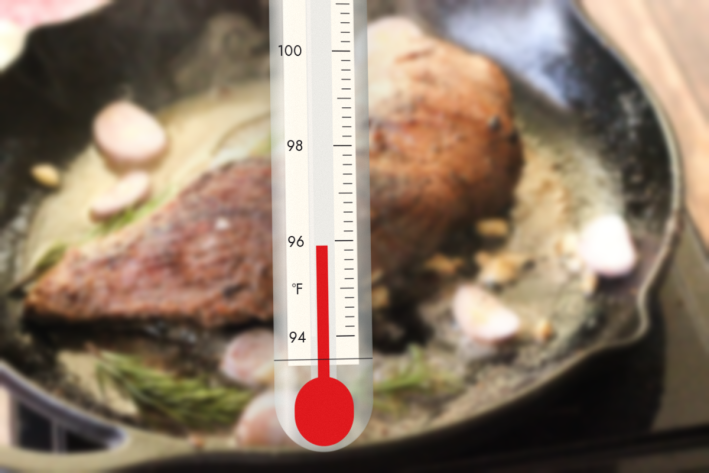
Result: 95.9 °F
